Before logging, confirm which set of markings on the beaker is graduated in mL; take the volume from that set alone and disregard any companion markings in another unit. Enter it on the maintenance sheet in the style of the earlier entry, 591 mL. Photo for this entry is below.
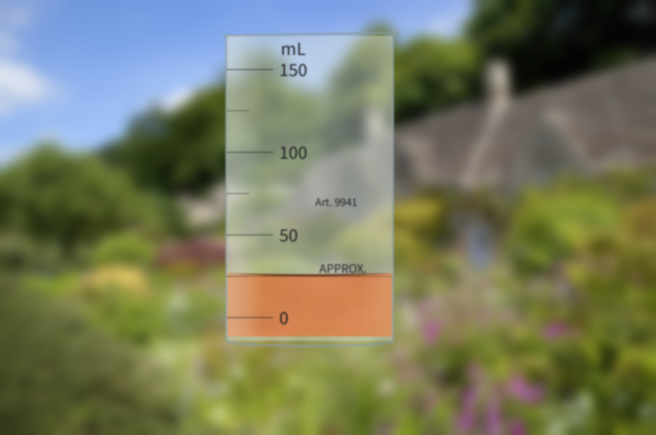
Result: 25 mL
